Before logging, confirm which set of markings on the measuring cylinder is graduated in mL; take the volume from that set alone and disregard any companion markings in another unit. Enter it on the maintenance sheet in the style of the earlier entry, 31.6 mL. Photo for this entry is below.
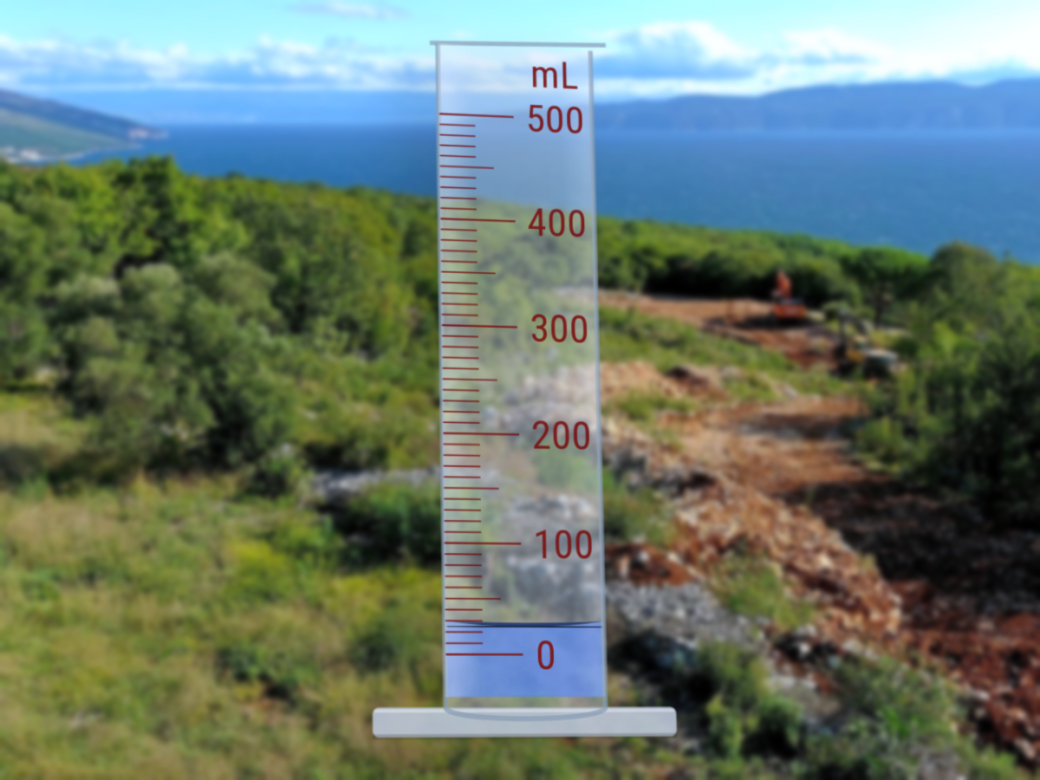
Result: 25 mL
